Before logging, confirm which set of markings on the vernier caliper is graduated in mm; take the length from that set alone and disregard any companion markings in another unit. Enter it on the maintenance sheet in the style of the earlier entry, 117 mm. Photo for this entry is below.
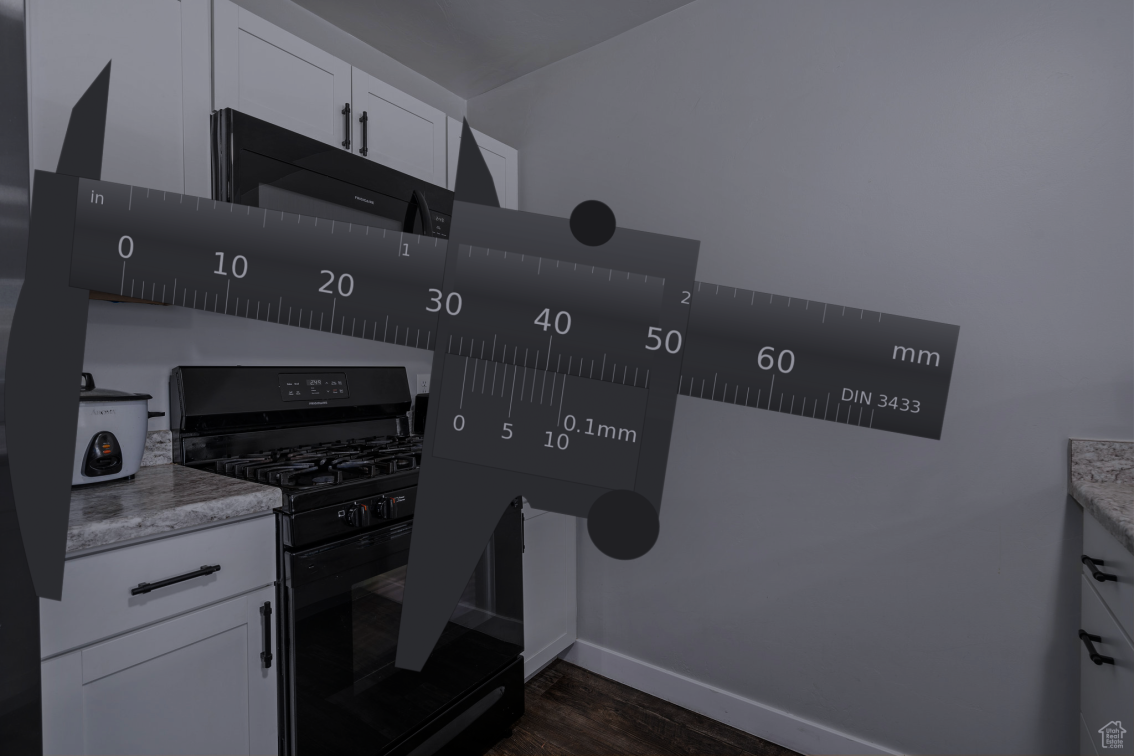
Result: 32.7 mm
